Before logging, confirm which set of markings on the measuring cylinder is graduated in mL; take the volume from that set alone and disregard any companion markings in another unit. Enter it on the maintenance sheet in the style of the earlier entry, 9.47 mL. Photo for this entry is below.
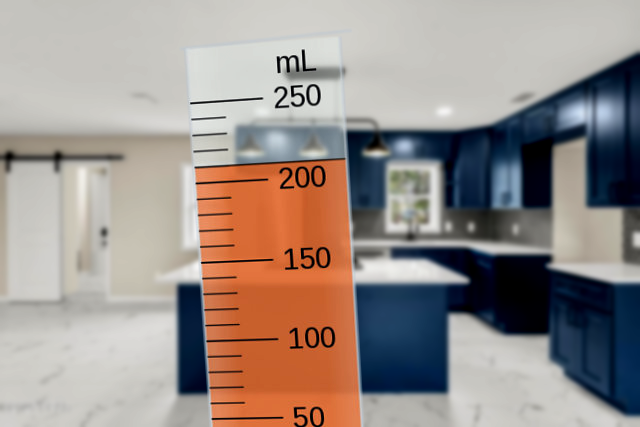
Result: 210 mL
